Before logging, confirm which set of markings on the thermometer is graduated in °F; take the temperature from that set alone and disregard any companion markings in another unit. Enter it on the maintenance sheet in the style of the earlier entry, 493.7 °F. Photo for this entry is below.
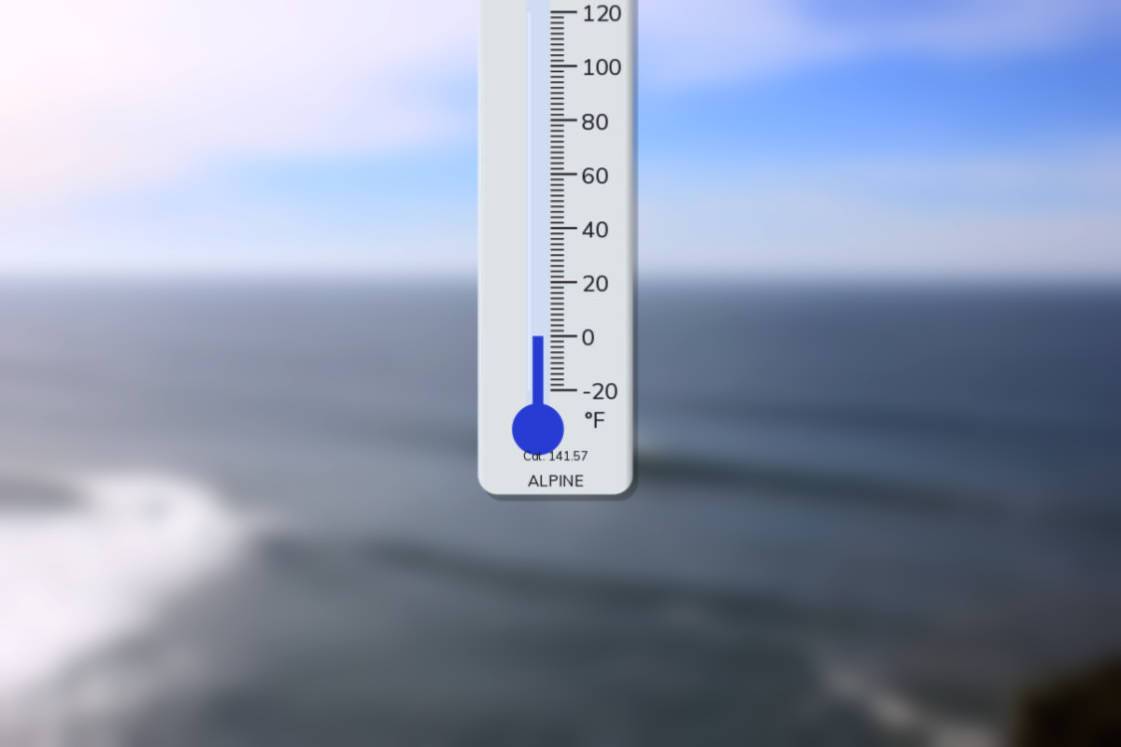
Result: 0 °F
